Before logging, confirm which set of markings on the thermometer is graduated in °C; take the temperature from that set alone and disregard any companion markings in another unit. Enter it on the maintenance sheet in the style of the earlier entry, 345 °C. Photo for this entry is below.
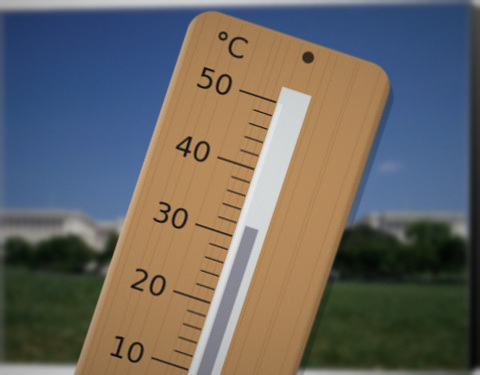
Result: 32 °C
